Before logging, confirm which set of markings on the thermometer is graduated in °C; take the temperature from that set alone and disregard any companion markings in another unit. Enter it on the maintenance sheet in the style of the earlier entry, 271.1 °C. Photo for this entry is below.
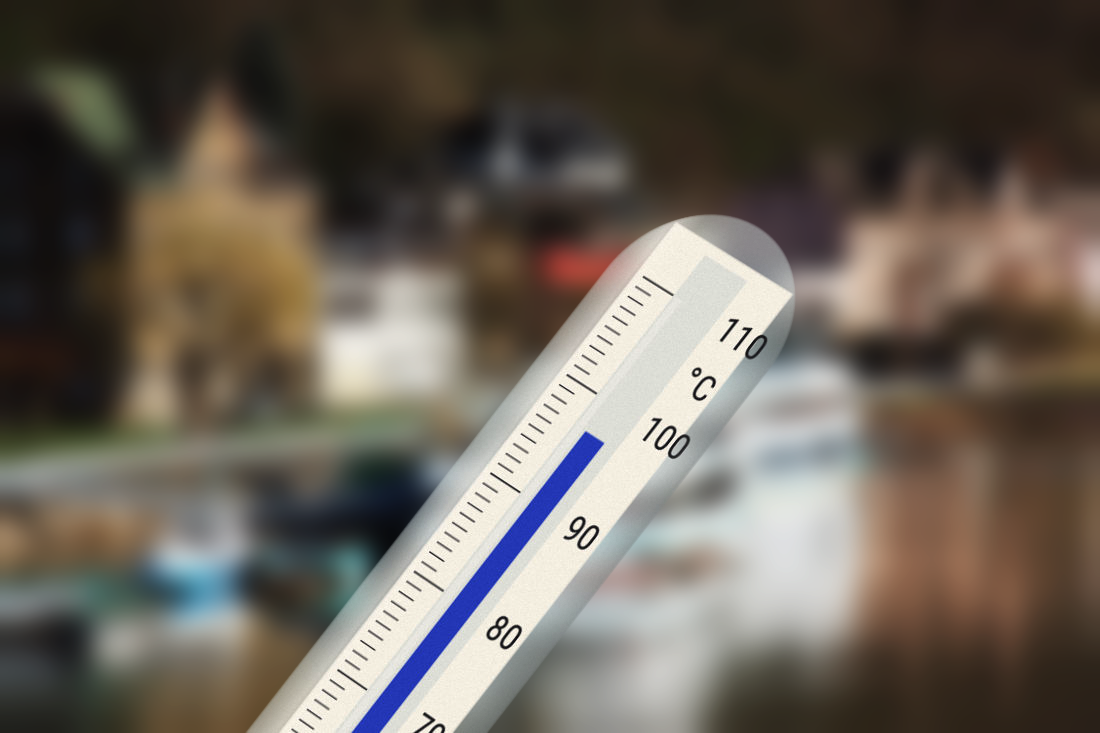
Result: 97 °C
